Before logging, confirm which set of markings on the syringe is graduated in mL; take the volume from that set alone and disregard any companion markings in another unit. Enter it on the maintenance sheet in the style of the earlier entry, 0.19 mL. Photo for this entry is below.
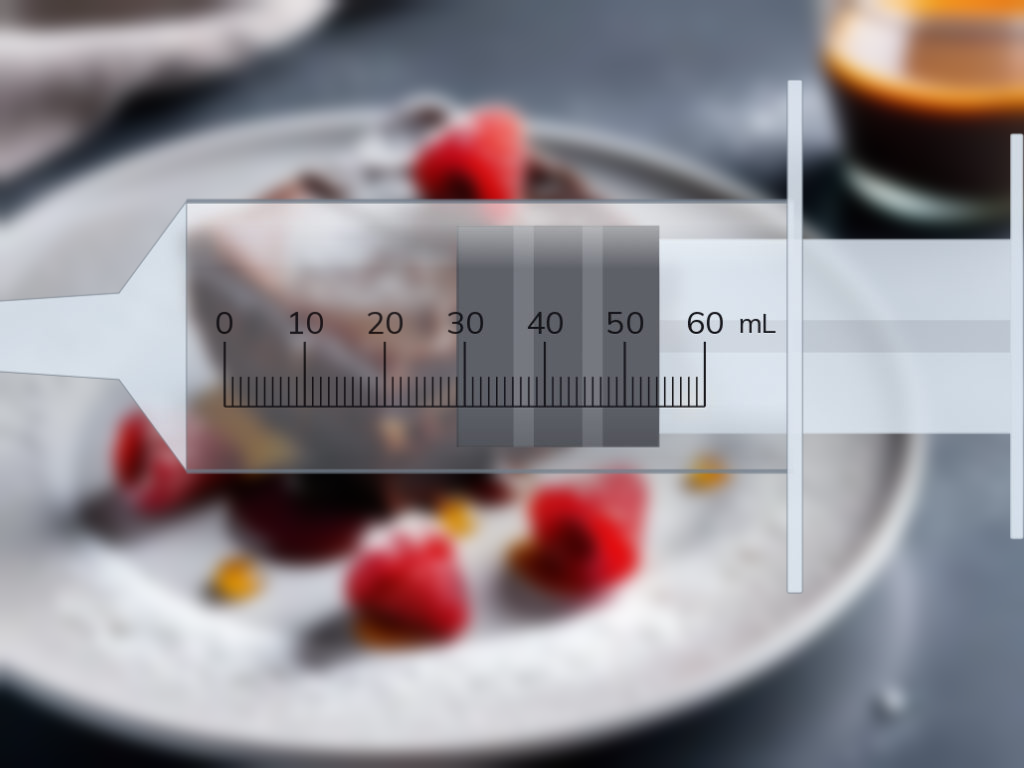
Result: 29 mL
